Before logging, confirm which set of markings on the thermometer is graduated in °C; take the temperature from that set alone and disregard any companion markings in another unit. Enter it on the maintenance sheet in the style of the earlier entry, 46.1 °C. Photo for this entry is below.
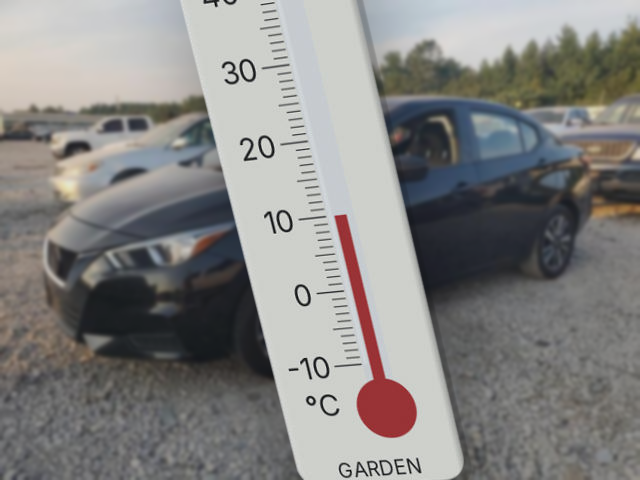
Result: 10 °C
